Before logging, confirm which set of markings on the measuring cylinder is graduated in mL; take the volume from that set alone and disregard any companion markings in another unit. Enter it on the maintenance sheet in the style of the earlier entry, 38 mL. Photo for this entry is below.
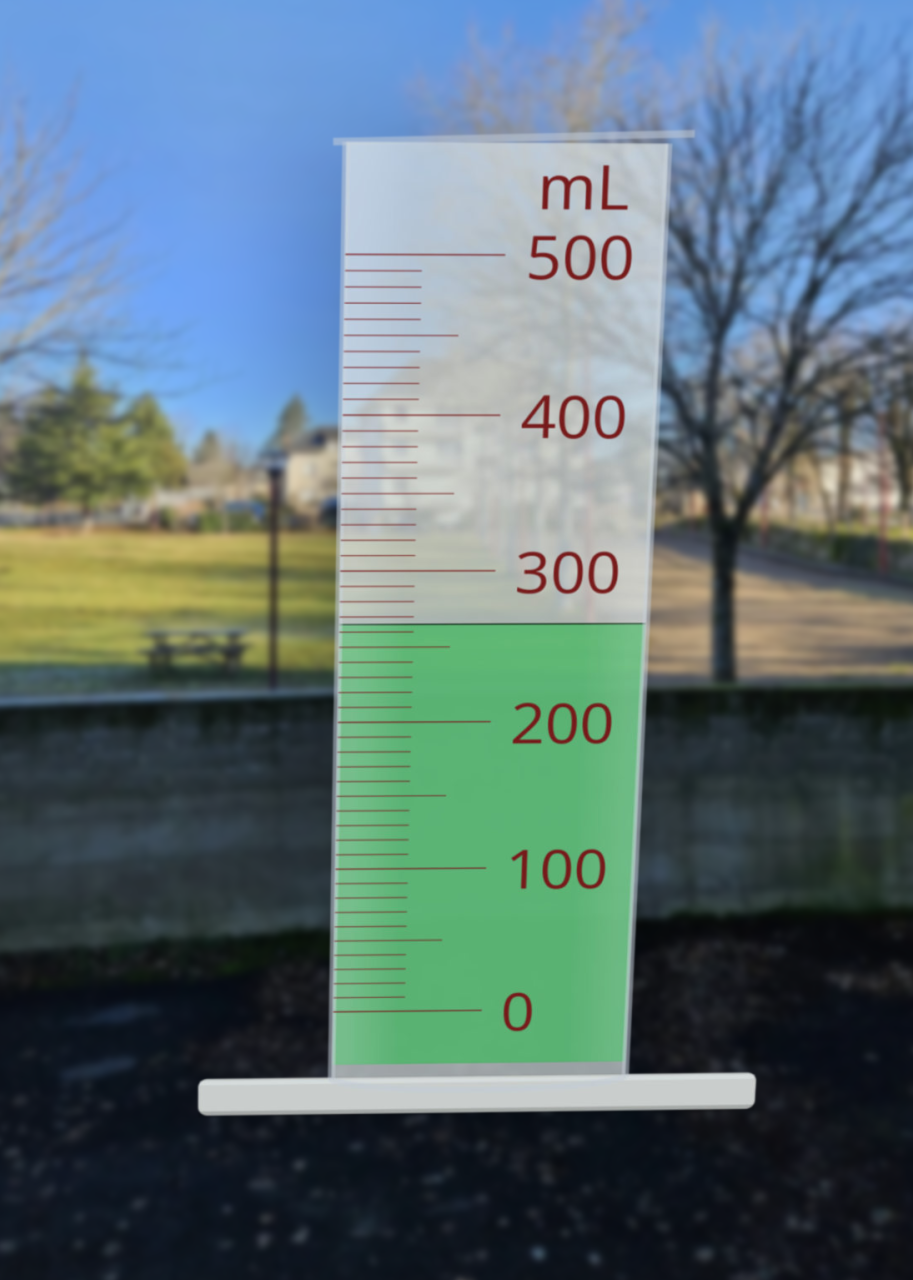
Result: 265 mL
